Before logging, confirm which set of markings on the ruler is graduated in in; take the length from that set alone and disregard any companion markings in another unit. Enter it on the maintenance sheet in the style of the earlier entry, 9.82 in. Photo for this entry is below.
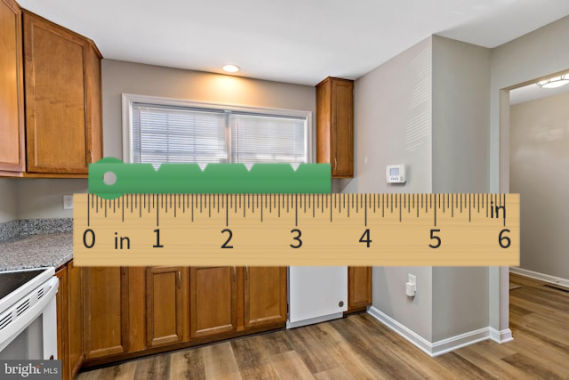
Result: 3.5 in
